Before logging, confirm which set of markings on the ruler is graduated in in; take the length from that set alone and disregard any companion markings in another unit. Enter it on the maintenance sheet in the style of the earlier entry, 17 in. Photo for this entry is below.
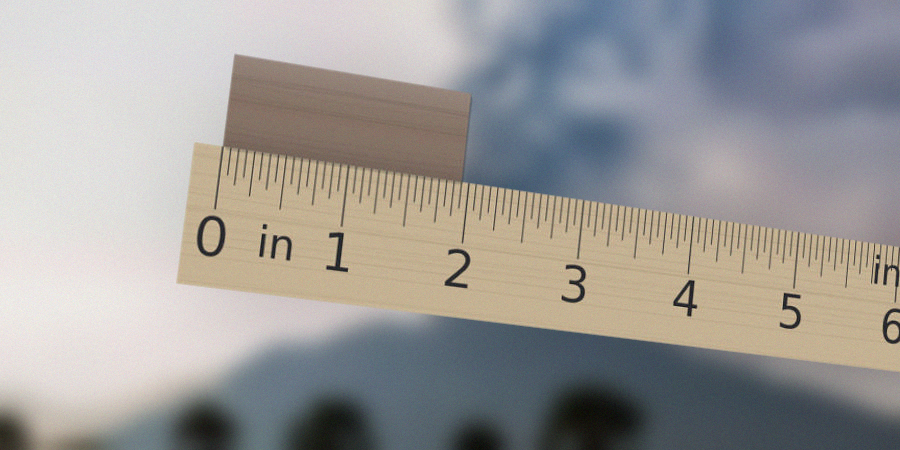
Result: 1.9375 in
